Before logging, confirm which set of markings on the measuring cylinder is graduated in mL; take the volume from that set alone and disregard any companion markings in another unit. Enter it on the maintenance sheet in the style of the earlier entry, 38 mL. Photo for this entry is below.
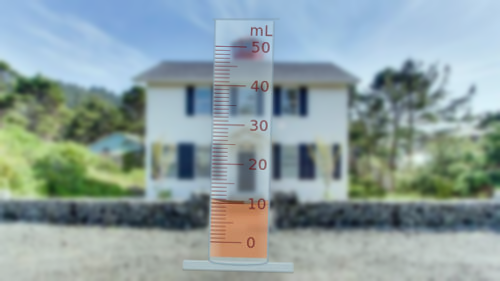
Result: 10 mL
